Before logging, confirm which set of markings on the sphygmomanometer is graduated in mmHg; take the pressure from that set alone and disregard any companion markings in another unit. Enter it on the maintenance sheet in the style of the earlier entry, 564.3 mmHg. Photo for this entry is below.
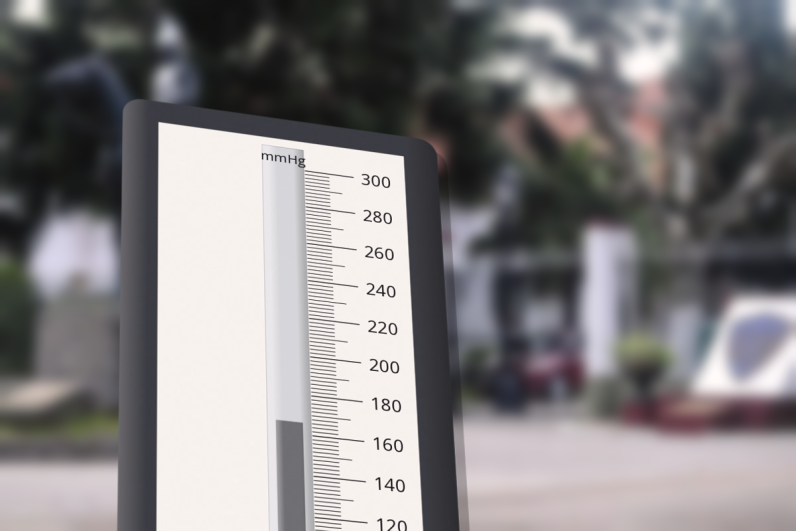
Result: 166 mmHg
